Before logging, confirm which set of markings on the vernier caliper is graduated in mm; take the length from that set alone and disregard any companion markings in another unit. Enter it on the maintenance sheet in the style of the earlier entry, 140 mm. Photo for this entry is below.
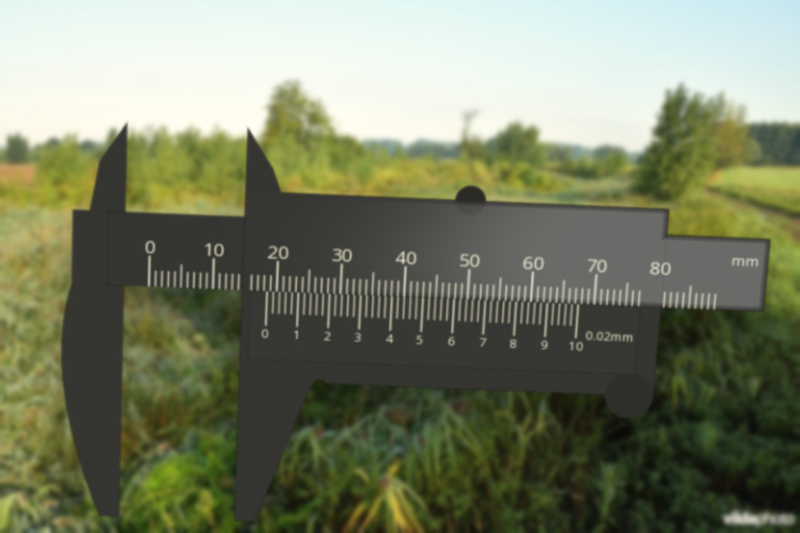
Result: 18.5 mm
